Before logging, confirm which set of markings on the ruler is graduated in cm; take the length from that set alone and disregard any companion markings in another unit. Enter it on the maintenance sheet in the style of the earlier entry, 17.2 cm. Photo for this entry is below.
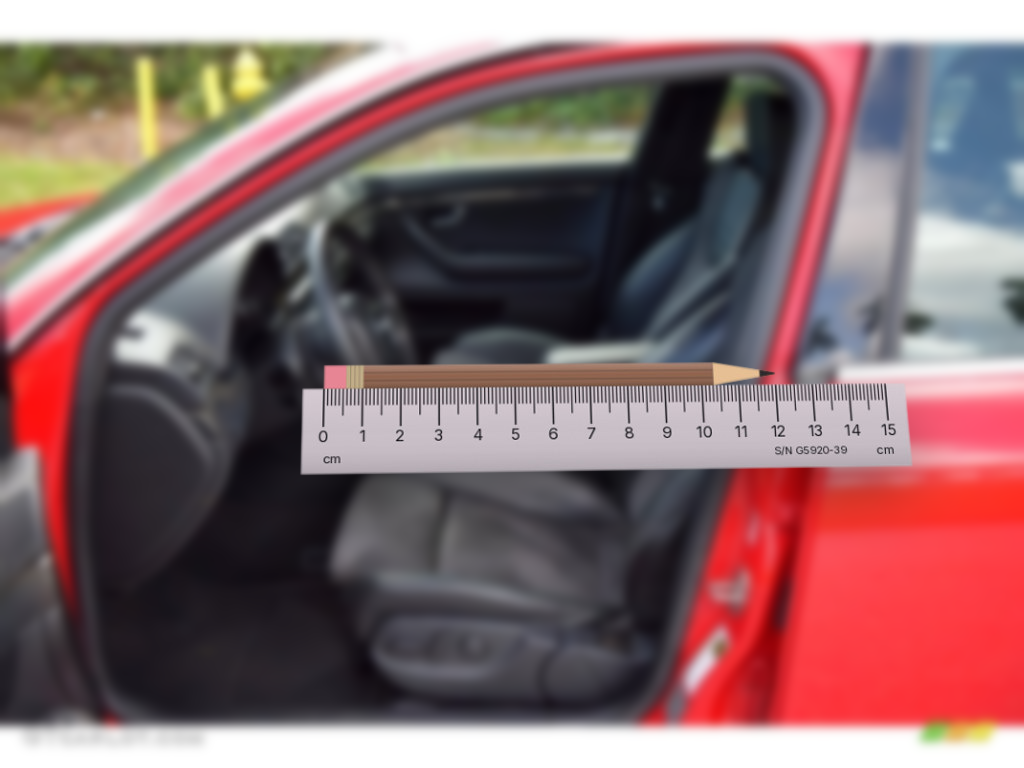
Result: 12 cm
